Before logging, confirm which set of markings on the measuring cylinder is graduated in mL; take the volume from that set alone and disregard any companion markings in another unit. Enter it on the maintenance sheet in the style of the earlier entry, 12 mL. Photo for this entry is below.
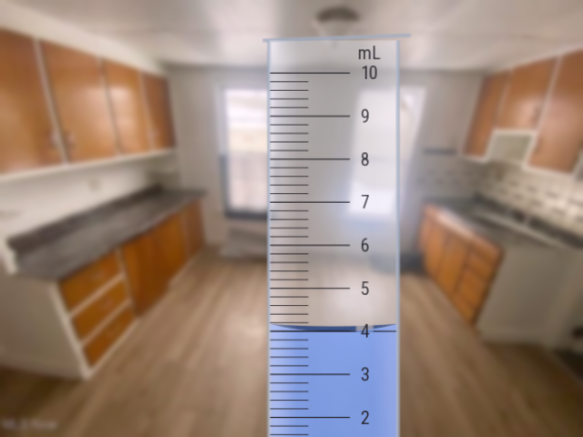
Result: 4 mL
